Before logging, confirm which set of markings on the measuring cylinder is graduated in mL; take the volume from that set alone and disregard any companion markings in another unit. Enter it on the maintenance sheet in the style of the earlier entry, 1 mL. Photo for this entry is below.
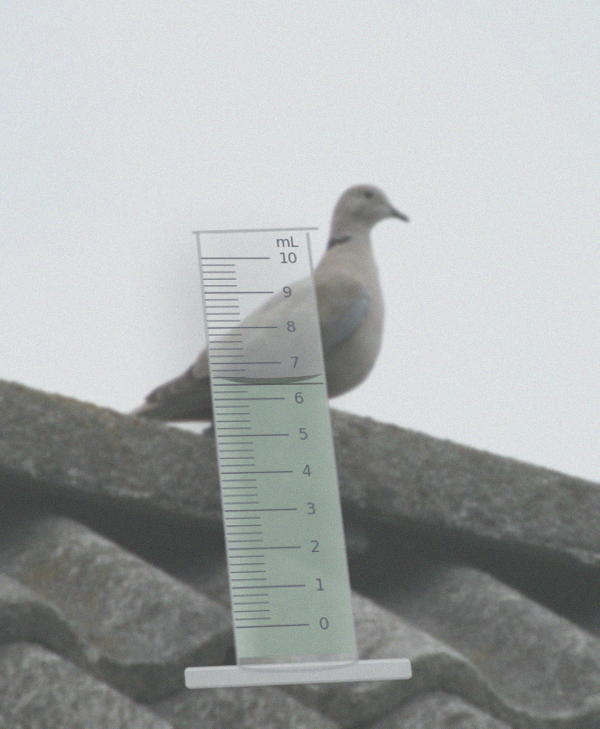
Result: 6.4 mL
